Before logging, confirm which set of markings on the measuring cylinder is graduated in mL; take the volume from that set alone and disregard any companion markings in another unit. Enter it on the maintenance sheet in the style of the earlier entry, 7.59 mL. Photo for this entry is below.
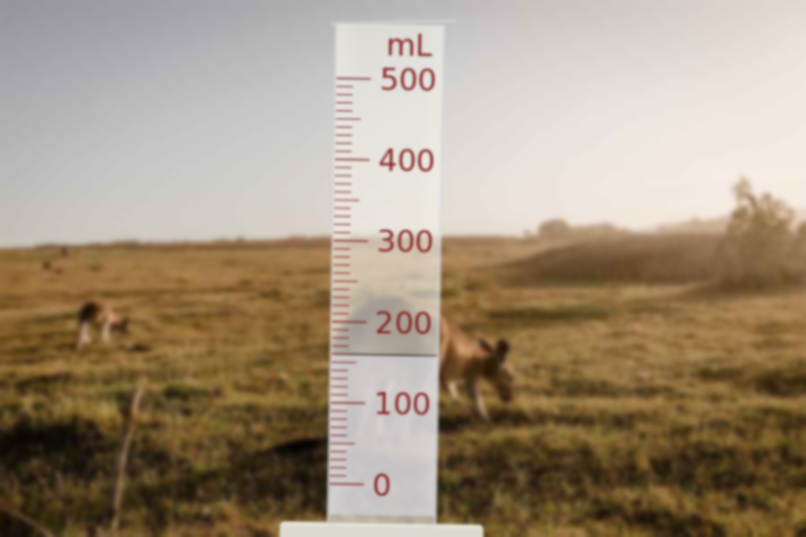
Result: 160 mL
